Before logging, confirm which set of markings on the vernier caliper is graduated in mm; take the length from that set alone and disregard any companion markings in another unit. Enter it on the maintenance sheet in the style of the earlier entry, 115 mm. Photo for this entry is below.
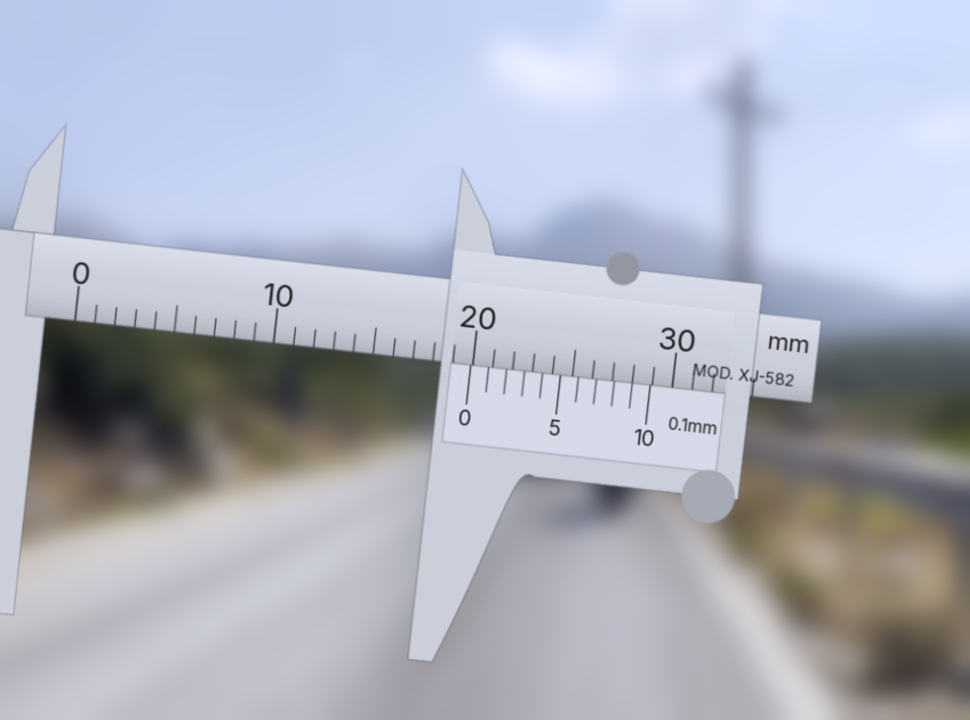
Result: 19.9 mm
